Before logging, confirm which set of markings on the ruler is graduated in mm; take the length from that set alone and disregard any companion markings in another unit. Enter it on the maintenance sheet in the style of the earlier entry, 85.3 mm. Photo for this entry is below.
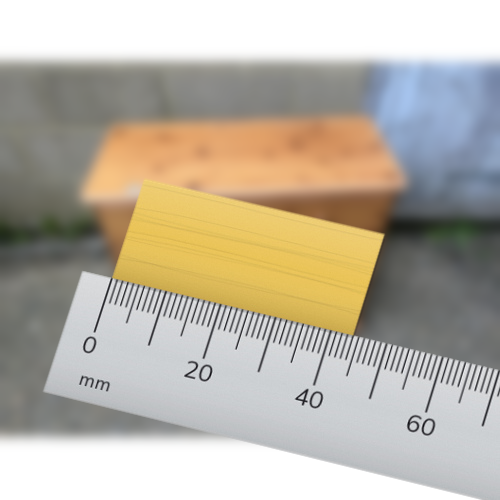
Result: 44 mm
